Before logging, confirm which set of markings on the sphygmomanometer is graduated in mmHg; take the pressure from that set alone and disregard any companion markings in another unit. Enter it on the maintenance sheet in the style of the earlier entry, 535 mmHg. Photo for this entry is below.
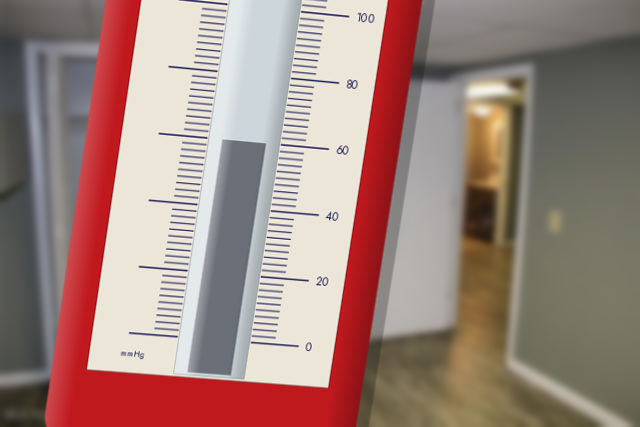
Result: 60 mmHg
